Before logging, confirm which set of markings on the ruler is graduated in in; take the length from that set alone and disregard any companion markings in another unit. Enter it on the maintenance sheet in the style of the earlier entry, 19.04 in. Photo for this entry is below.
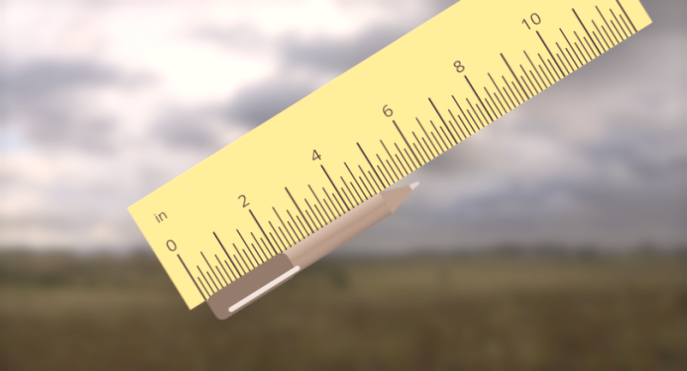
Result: 5.75 in
